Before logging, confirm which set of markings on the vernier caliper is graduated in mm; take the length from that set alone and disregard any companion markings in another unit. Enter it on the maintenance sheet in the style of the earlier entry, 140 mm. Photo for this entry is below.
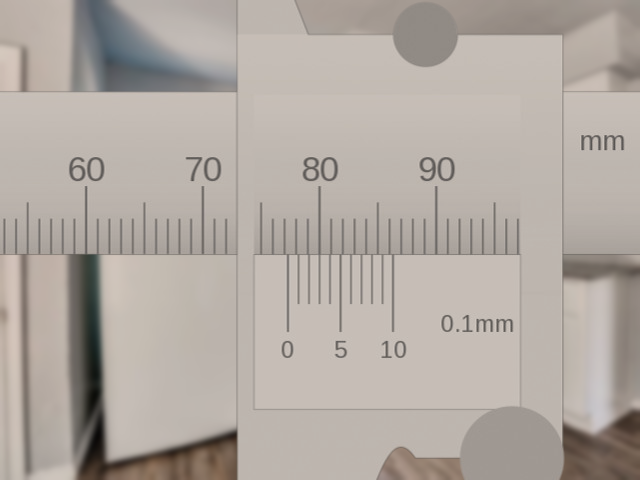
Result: 77.3 mm
